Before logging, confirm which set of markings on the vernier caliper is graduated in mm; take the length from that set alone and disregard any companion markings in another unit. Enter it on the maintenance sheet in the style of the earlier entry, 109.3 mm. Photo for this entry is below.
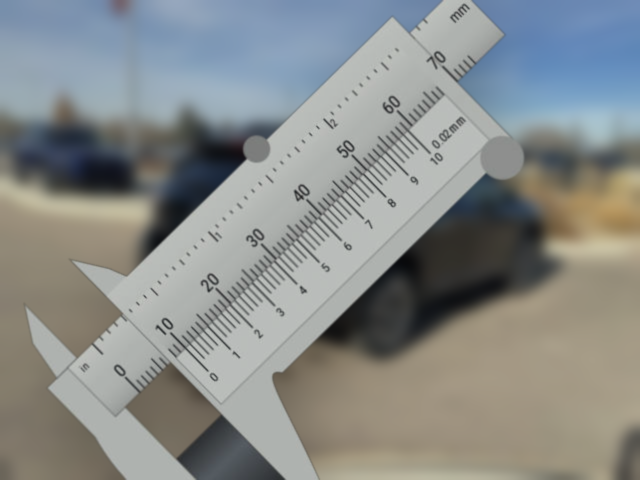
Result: 10.0 mm
